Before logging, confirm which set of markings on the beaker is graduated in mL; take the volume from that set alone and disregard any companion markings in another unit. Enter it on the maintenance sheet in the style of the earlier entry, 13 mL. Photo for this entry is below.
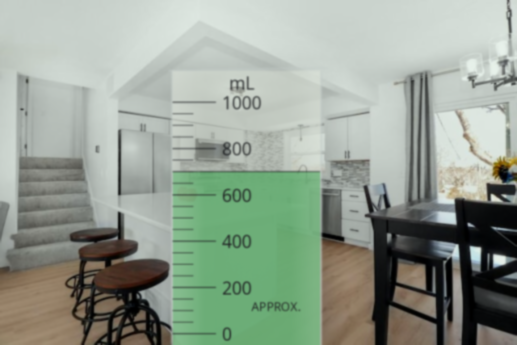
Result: 700 mL
